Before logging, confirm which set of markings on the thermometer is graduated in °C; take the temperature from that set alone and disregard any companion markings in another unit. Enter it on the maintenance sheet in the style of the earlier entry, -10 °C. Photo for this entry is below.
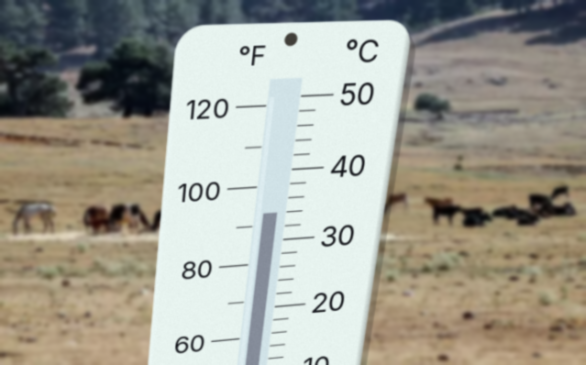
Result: 34 °C
